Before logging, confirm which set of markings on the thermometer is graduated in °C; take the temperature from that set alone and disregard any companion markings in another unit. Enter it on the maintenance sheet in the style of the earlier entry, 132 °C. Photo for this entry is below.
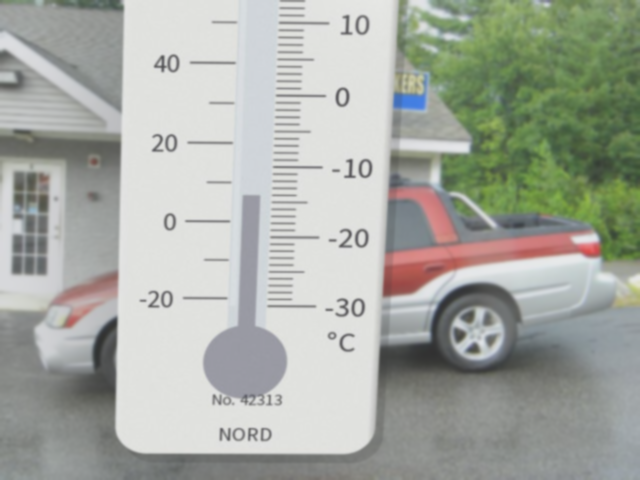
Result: -14 °C
